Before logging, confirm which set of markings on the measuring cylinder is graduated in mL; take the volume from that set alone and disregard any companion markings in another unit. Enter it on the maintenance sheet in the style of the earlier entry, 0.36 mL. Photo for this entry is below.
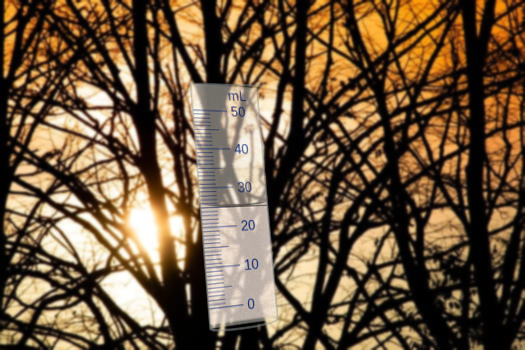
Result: 25 mL
